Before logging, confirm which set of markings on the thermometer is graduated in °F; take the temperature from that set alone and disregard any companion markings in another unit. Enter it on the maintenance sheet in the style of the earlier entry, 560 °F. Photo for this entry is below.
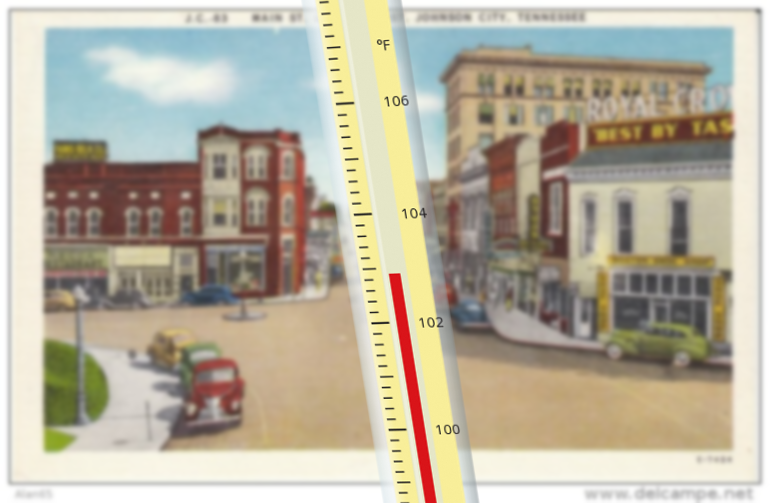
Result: 102.9 °F
